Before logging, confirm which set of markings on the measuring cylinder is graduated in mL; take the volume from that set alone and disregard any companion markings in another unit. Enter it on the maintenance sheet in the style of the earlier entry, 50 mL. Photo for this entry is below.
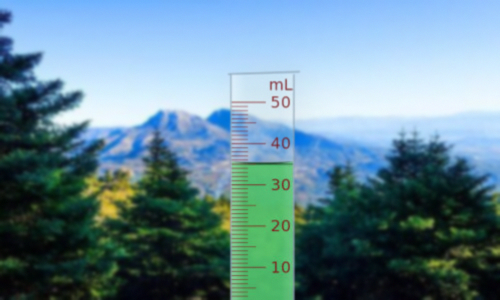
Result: 35 mL
